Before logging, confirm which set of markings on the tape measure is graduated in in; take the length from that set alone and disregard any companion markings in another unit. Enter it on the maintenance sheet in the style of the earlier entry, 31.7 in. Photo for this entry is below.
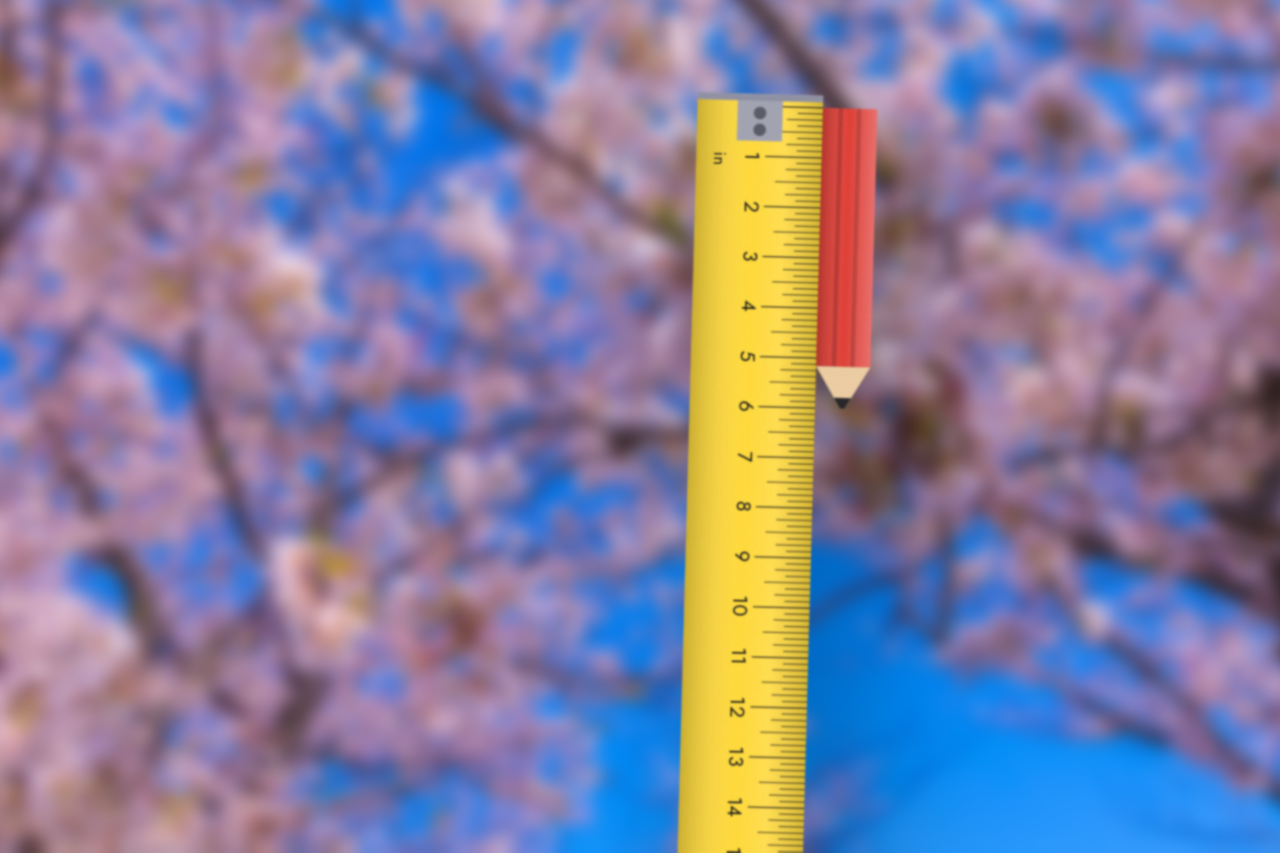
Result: 6 in
